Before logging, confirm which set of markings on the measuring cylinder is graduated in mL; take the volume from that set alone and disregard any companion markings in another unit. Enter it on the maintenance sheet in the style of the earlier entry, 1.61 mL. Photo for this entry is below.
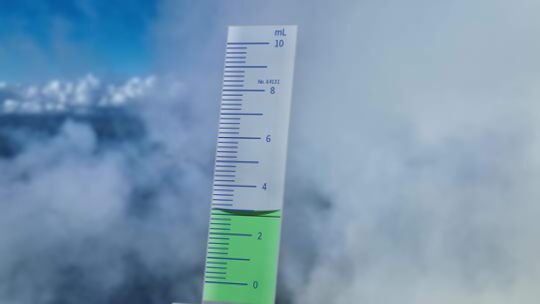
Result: 2.8 mL
